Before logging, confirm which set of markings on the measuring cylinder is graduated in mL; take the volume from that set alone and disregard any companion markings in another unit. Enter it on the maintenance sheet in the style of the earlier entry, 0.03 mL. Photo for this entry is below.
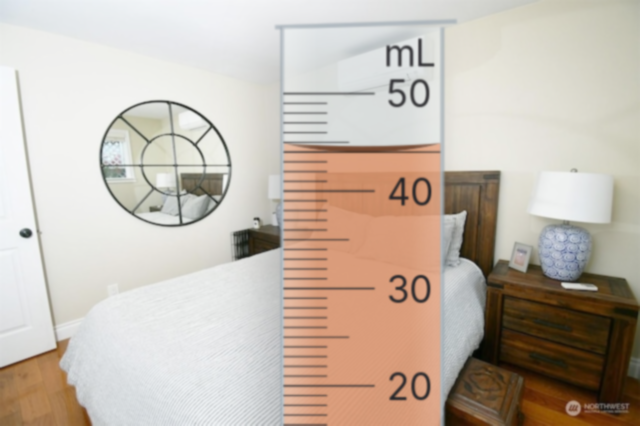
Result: 44 mL
